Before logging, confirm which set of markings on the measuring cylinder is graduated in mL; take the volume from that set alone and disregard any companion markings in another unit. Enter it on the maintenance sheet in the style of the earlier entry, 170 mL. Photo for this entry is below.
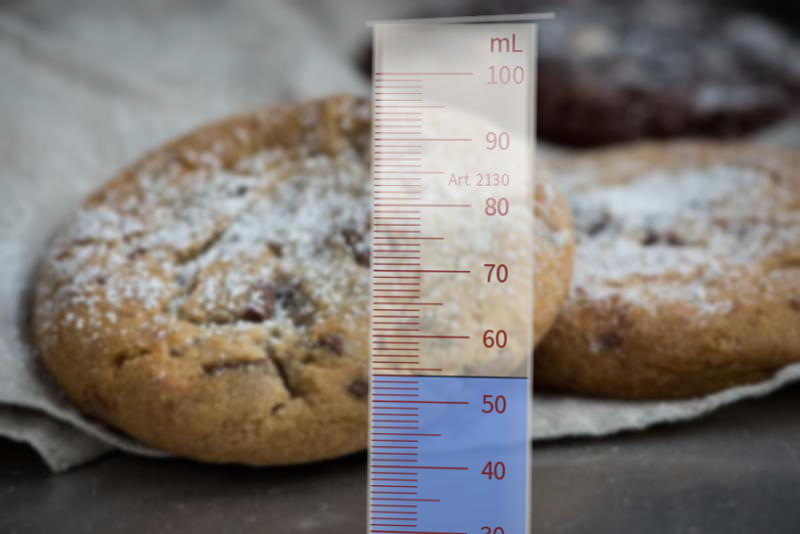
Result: 54 mL
